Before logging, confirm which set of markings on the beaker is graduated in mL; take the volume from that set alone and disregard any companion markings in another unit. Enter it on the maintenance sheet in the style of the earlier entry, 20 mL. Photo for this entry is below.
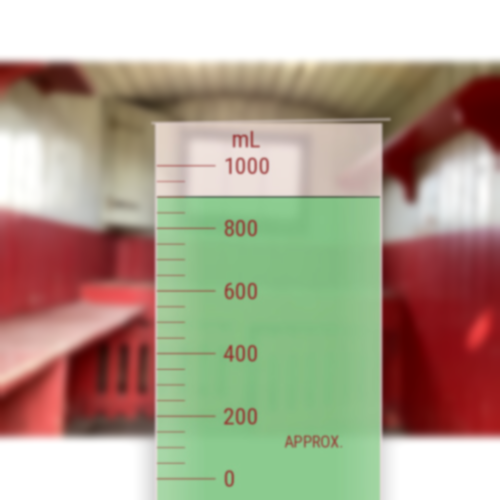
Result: 900 mL
